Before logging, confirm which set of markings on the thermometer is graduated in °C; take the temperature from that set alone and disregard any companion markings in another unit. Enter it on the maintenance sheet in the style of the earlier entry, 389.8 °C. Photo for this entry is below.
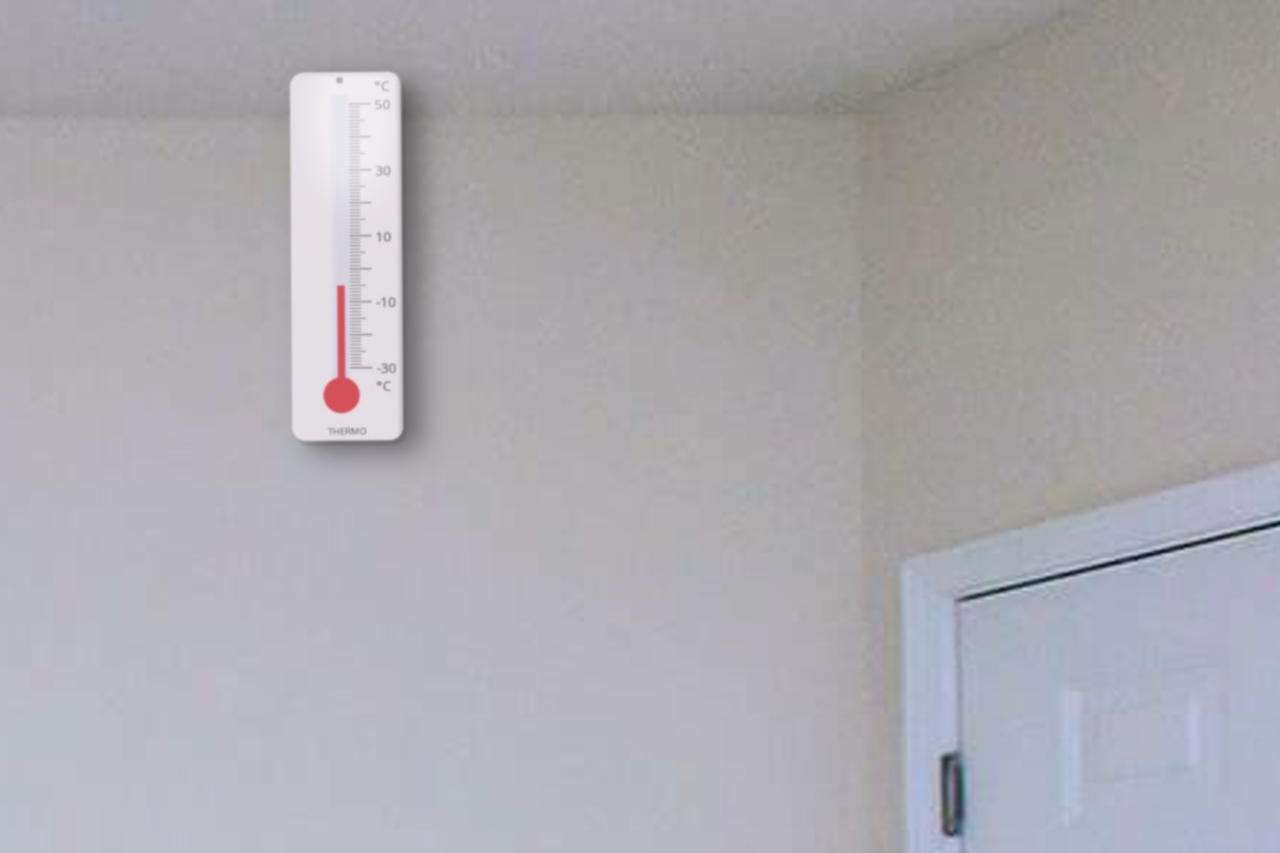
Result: -5 °C
